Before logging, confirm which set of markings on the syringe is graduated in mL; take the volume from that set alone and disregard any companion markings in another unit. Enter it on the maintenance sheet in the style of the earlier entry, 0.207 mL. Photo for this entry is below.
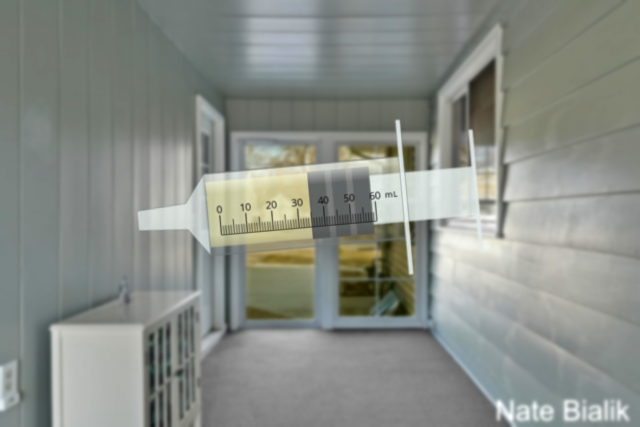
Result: 35 mL
